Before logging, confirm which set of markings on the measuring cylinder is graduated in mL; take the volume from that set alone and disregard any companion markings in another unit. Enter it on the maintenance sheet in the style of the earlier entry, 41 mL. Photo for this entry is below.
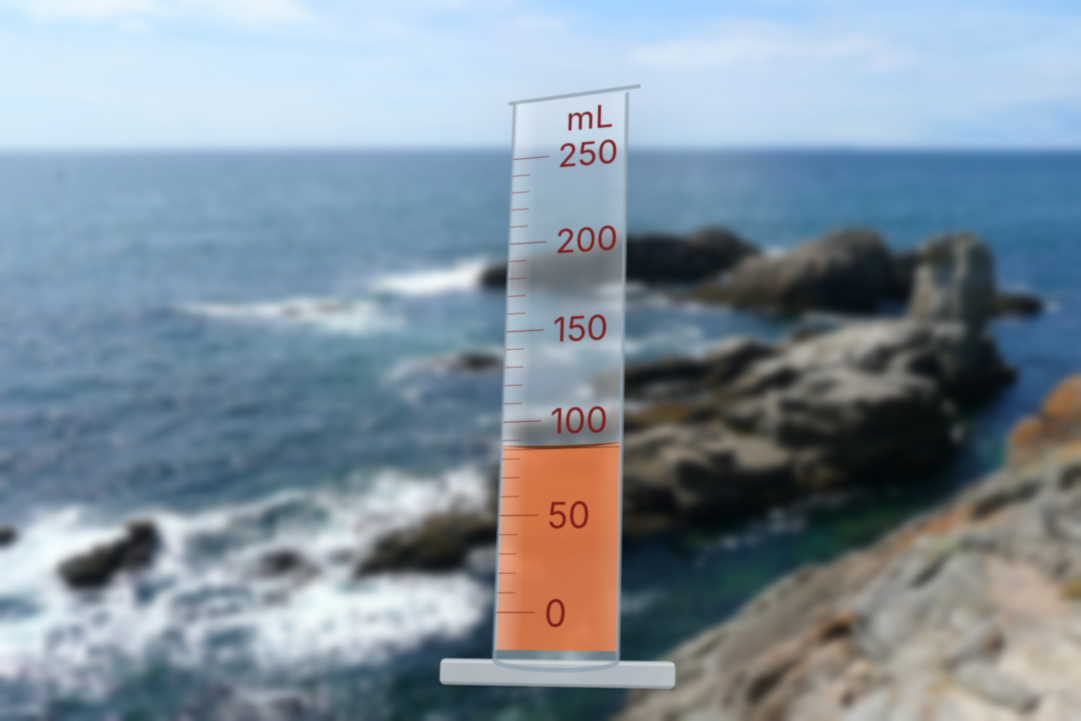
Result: 85 mL
